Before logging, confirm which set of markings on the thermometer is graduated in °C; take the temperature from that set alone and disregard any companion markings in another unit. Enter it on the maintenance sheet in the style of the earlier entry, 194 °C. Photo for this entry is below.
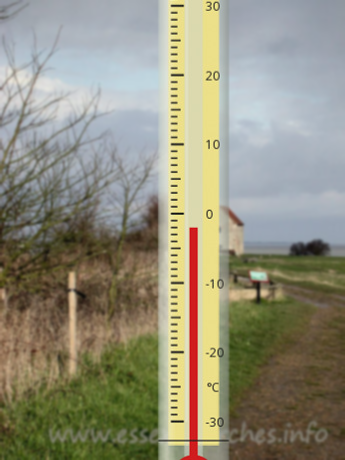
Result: -2 °C
